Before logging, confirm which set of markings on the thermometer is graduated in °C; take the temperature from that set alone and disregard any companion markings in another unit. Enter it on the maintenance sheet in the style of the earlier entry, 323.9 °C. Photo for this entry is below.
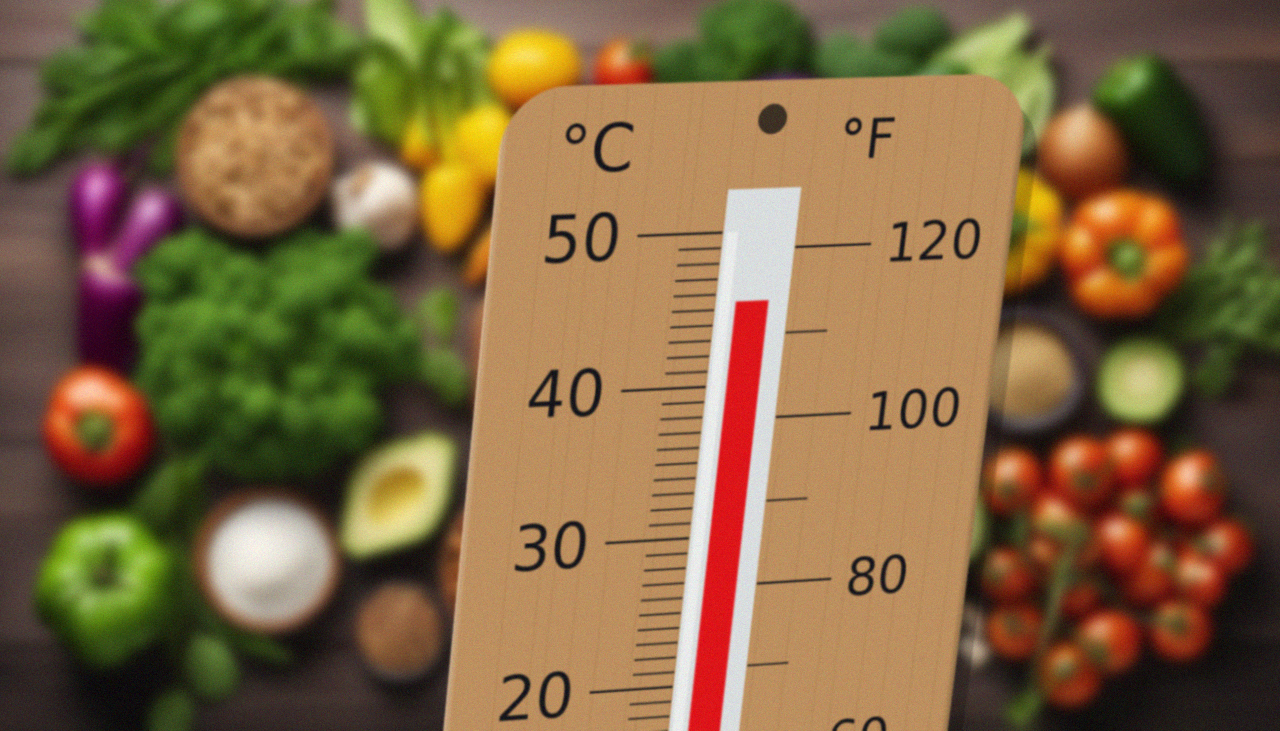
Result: 45.5 °C
